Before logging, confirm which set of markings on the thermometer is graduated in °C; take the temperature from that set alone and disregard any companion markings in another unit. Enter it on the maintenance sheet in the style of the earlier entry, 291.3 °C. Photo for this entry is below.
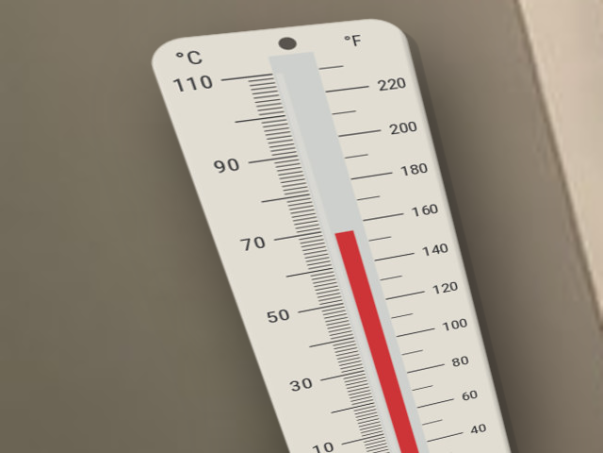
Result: 69 °C
